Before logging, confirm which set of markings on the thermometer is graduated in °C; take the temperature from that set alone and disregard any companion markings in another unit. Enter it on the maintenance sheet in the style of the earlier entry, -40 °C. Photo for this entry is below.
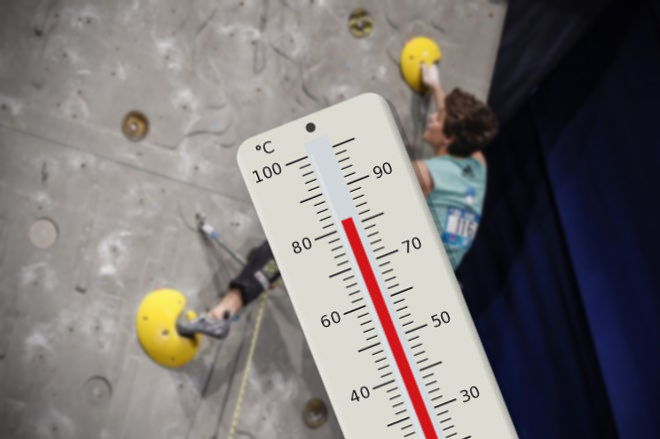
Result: 82 °C
